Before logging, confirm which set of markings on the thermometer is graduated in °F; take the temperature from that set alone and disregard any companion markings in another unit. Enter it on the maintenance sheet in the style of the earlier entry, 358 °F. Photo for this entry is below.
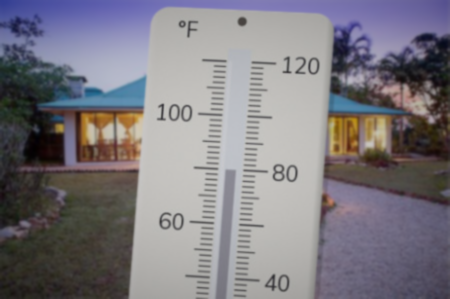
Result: 80 °F
